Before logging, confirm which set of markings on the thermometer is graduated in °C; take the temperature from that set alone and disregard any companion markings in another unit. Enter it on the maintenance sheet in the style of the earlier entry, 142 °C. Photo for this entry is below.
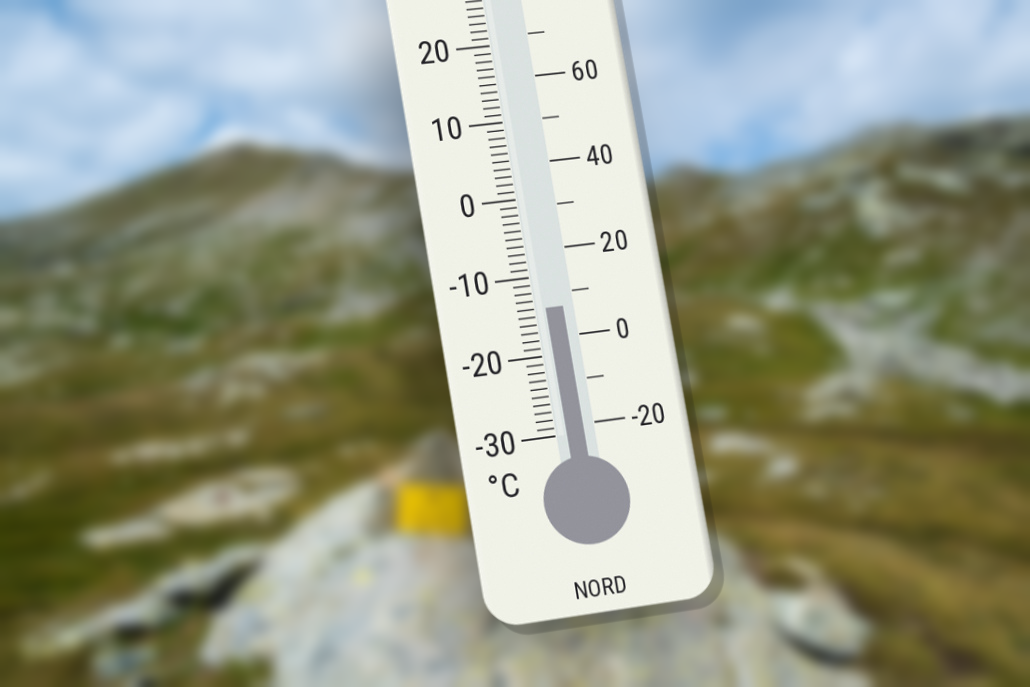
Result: -14 °C
